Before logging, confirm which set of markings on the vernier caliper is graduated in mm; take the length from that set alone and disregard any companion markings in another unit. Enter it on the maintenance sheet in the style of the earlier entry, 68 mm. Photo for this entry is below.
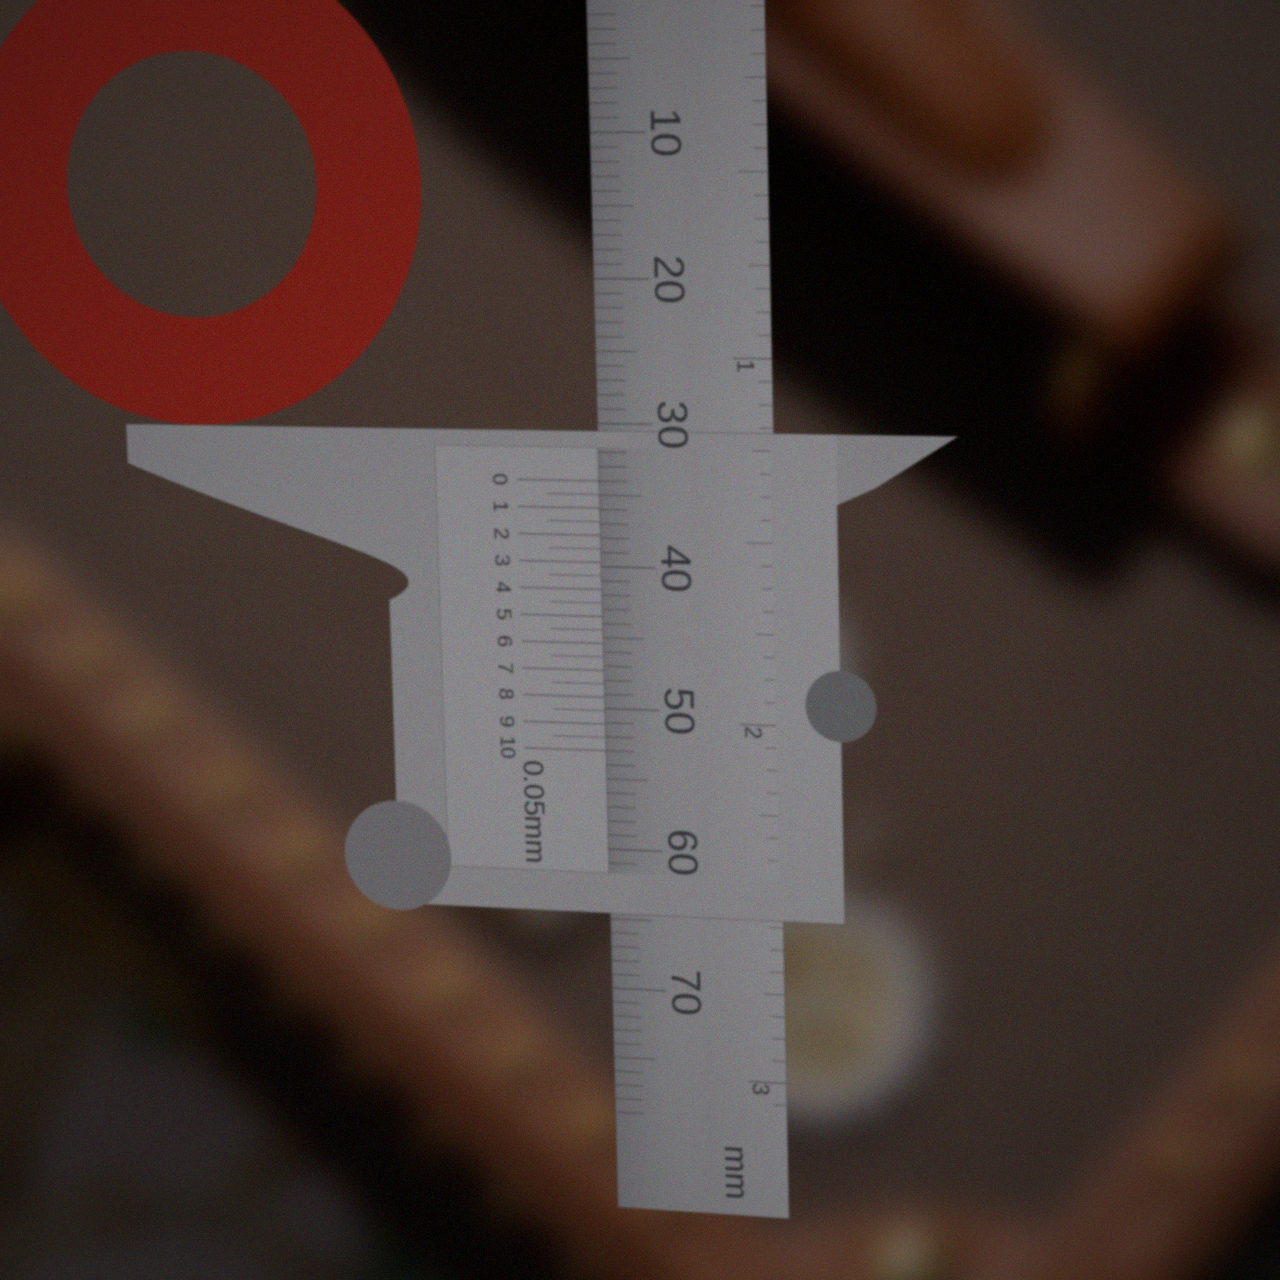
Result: 34.0 mm
